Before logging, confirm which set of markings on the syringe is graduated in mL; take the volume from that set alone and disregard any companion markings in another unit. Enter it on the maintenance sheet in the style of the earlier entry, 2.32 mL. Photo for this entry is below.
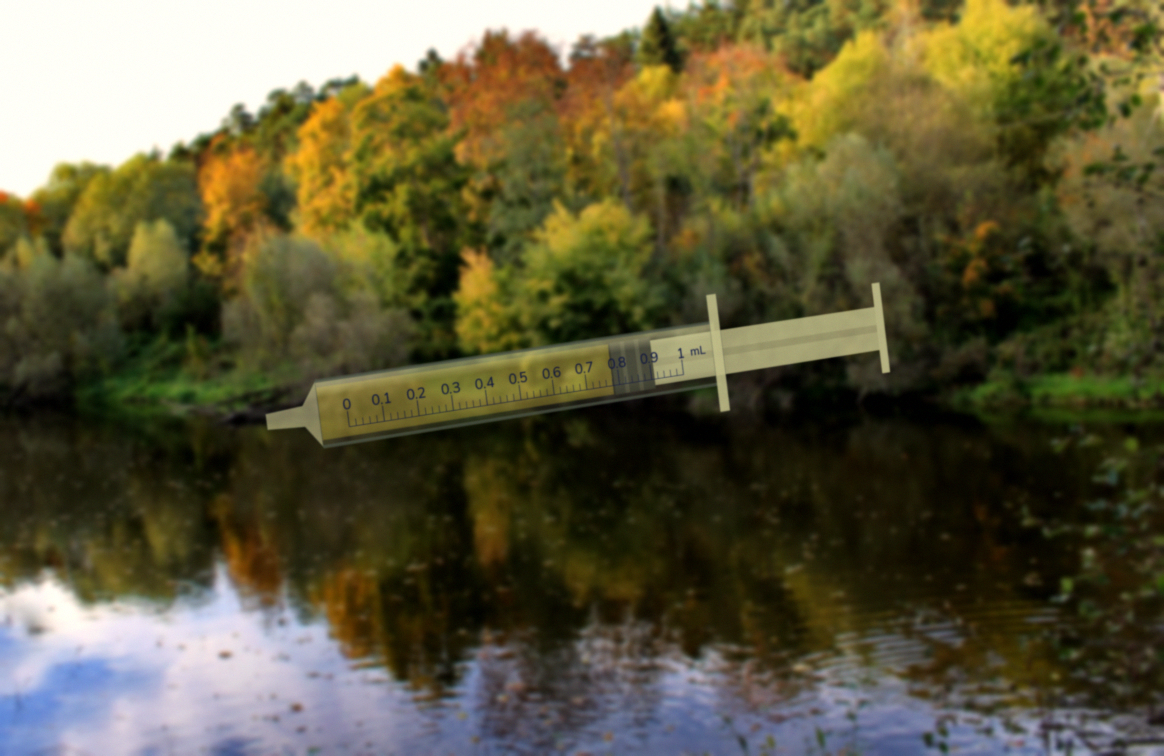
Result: 0.78 mL
